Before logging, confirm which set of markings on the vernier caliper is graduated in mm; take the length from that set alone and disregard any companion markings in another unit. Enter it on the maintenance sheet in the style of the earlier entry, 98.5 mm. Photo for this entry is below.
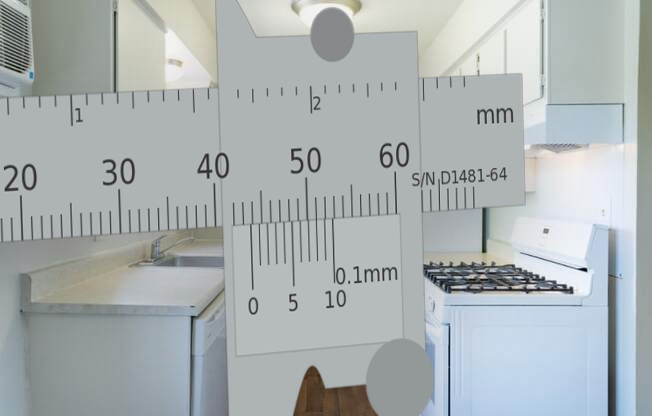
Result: 43.8 mm
